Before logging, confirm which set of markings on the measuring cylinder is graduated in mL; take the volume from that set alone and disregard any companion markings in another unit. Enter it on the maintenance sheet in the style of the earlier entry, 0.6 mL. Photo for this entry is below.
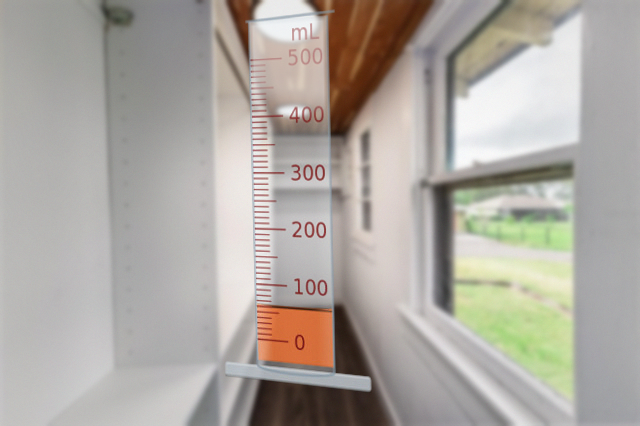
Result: 60 mL
